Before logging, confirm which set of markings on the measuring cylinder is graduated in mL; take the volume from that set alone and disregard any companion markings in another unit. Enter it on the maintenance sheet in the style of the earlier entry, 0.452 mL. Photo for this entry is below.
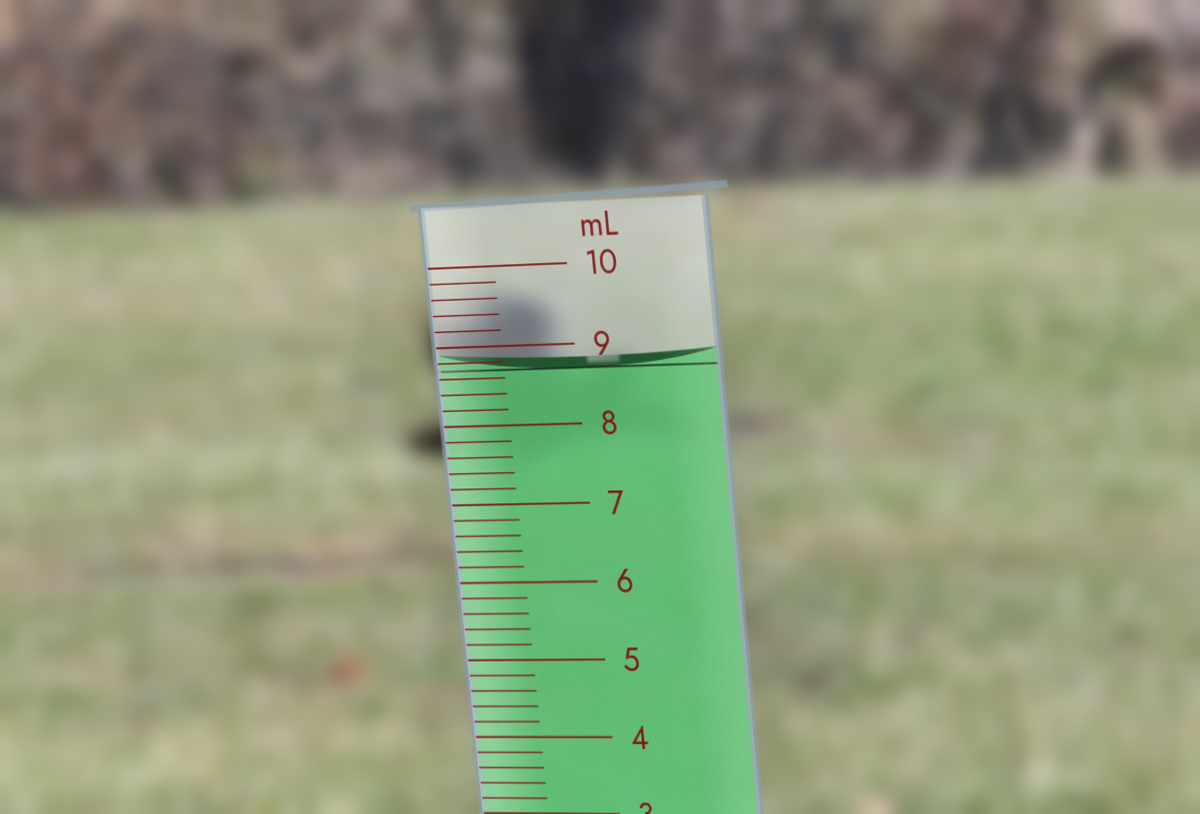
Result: 8.7 mL
